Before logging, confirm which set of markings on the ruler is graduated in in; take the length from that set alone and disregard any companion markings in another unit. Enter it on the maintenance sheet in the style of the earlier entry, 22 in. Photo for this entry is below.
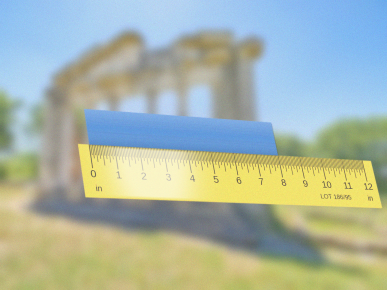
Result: 8 in
